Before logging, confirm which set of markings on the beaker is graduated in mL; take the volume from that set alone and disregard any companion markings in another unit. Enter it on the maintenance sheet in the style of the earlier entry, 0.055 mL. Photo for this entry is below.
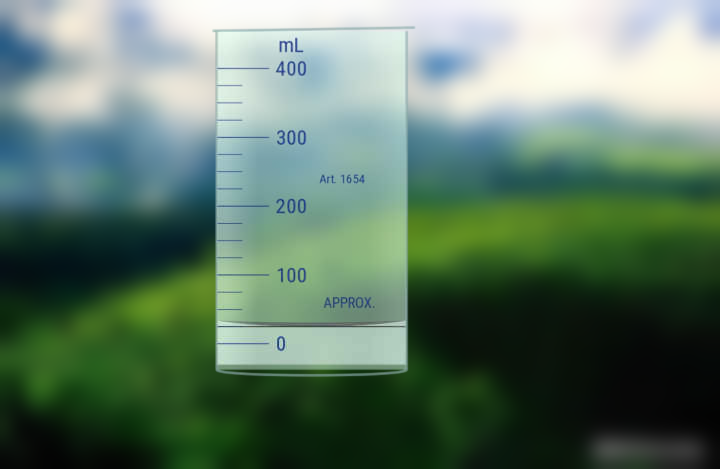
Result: 25 mL
